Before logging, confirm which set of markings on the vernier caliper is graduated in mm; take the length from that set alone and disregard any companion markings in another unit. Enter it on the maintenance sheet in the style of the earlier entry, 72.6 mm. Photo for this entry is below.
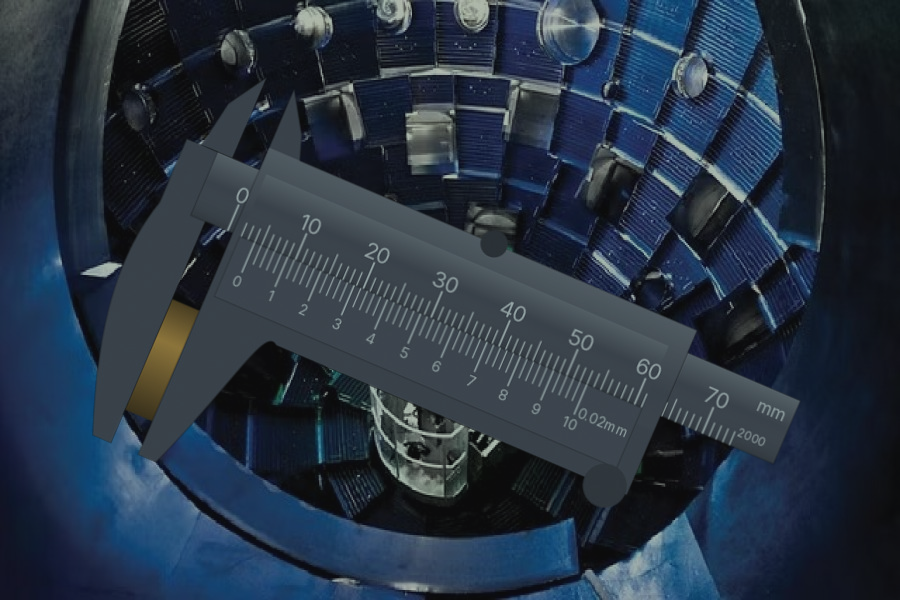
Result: 4.0 mm
